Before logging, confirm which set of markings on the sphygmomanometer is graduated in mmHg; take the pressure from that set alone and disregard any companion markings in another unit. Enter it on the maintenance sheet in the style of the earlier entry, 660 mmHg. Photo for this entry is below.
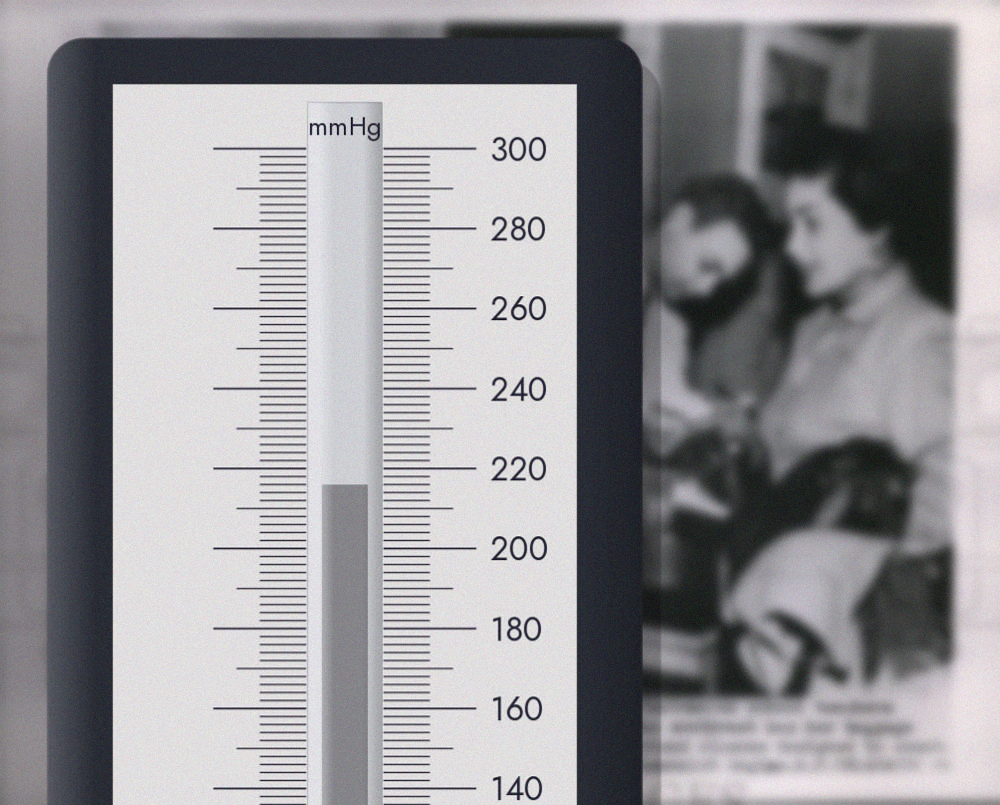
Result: 216 mmHg
